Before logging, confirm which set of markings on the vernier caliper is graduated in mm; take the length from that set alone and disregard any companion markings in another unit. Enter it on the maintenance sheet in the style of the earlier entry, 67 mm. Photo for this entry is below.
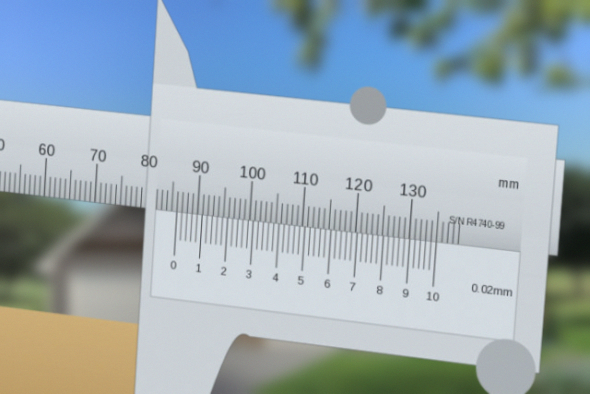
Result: 86.0 mm
